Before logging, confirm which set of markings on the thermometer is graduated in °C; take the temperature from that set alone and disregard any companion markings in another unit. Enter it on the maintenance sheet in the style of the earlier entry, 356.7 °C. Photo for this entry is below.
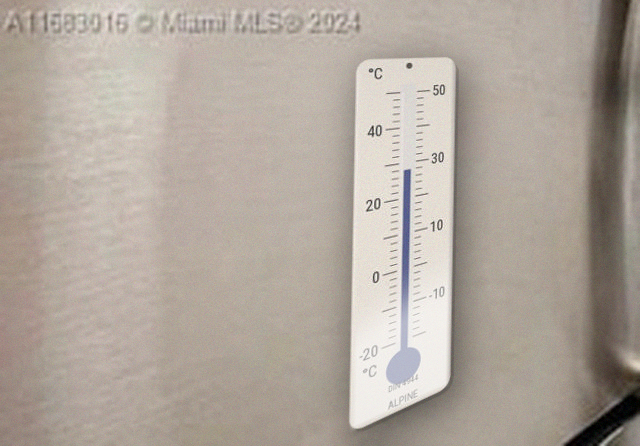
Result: 28 °C
